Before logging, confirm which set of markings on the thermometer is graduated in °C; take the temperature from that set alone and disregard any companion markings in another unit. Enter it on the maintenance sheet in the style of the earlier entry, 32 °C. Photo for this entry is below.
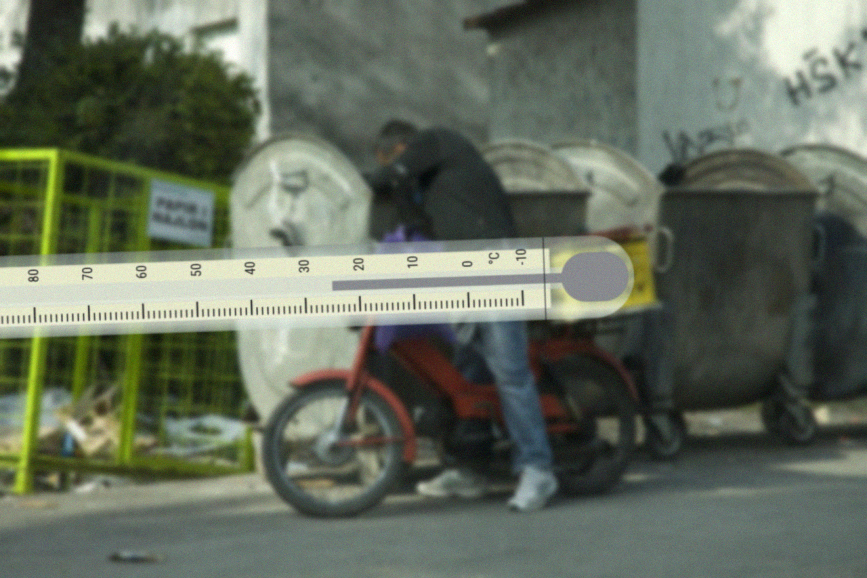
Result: 25 °C
